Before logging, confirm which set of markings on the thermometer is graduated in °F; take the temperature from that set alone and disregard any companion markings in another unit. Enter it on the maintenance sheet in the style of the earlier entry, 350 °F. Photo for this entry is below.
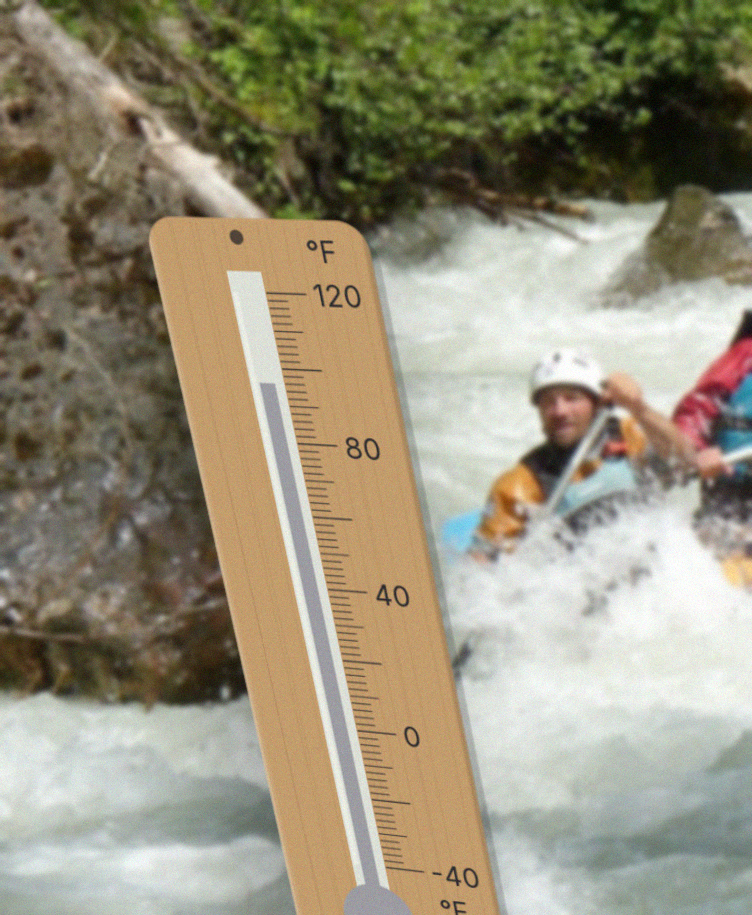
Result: 96 °F
